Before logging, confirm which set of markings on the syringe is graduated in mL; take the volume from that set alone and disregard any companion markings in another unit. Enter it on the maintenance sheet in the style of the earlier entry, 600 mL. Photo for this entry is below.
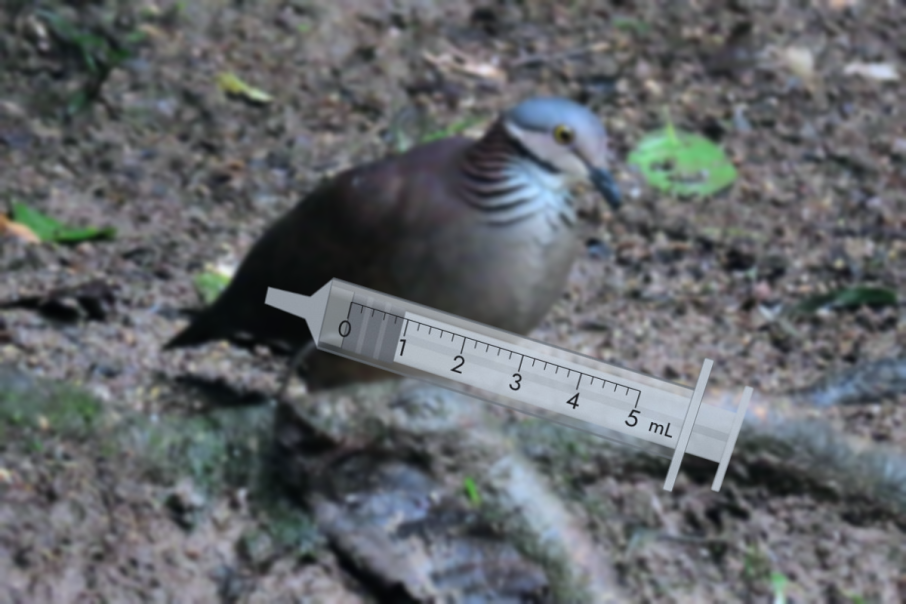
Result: 0 mL
